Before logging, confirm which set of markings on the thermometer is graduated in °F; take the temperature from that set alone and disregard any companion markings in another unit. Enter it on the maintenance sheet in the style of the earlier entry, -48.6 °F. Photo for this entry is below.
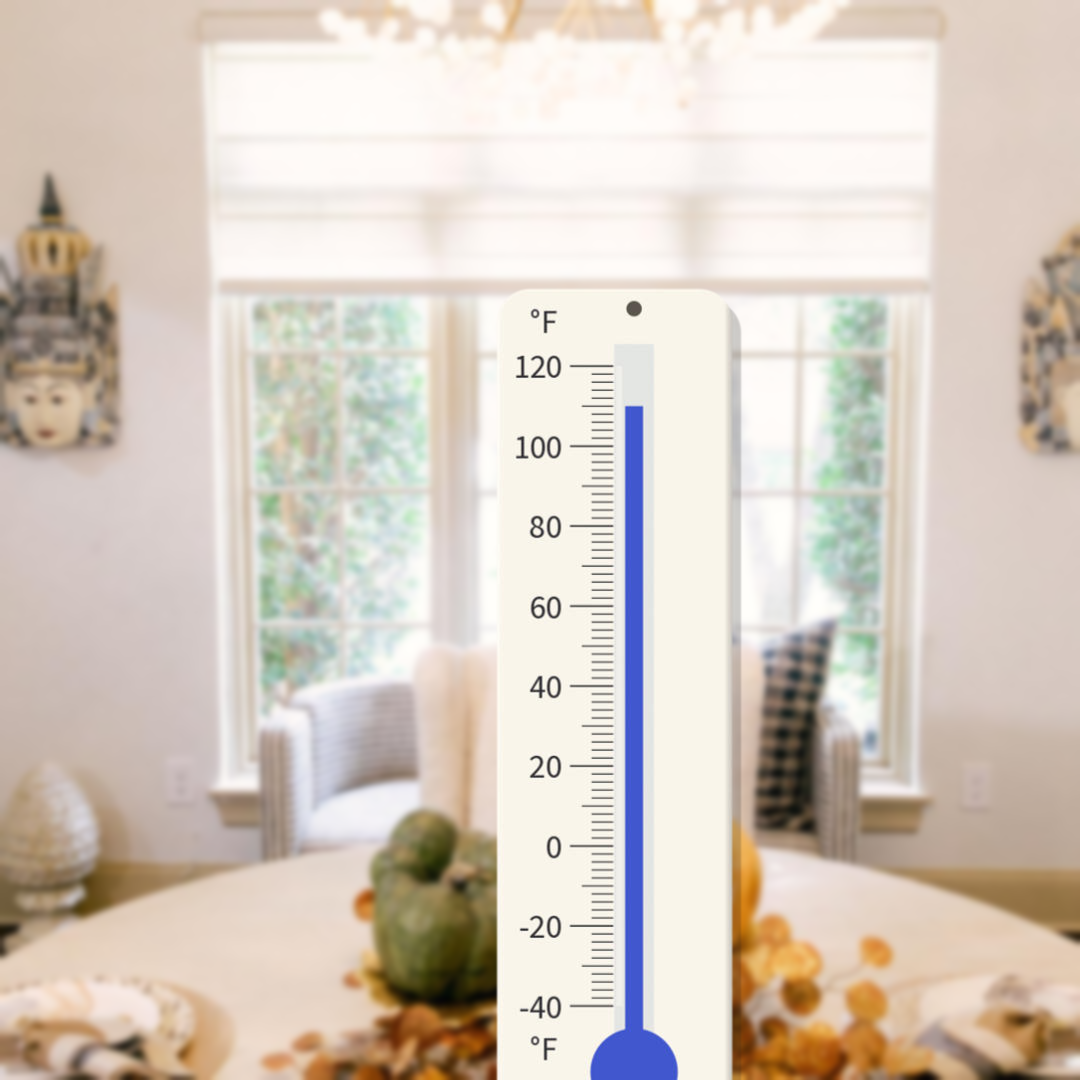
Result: 110 °F
